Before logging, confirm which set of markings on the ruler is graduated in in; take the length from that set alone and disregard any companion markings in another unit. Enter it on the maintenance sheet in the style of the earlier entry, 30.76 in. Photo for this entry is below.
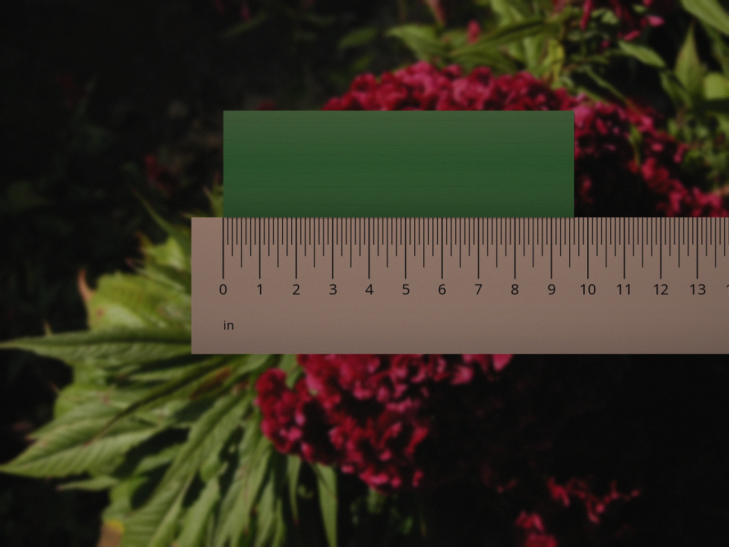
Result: 9.625 in
